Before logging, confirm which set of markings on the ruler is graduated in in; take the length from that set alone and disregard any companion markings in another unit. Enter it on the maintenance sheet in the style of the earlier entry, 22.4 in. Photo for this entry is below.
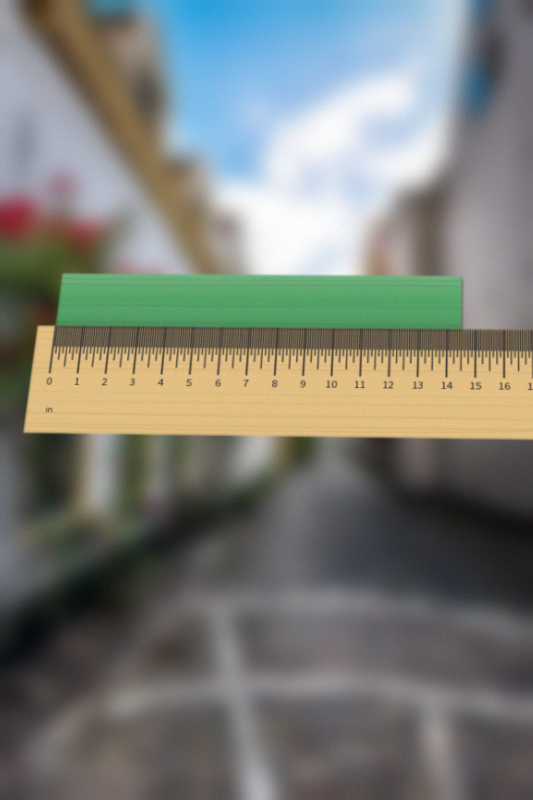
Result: 14.5 in
